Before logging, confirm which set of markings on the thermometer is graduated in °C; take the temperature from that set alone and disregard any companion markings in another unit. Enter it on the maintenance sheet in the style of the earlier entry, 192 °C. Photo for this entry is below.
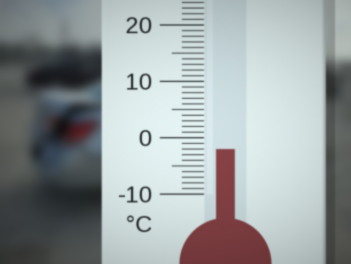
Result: -2 °C
